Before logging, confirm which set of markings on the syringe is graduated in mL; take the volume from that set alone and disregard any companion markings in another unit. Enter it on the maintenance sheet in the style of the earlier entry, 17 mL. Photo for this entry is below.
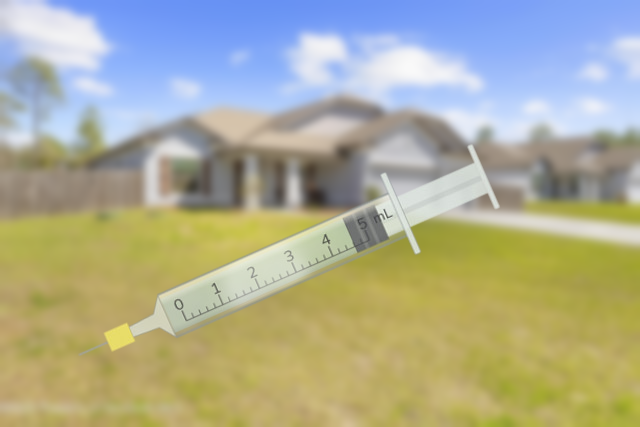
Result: 4.6 mL
